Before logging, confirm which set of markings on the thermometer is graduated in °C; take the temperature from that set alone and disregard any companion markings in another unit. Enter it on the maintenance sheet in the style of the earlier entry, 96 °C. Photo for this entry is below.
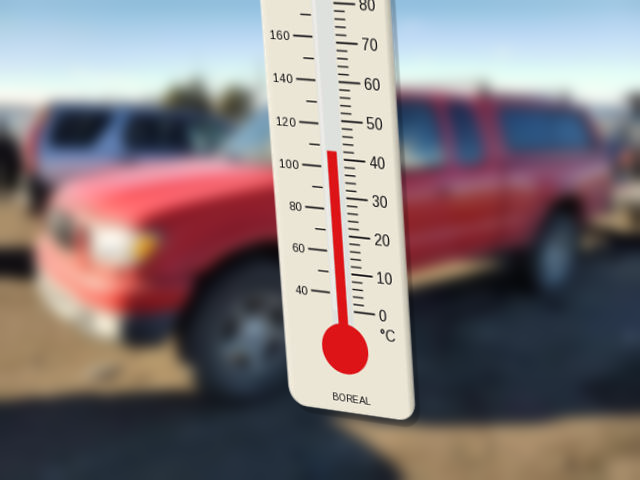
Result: 42 °C
